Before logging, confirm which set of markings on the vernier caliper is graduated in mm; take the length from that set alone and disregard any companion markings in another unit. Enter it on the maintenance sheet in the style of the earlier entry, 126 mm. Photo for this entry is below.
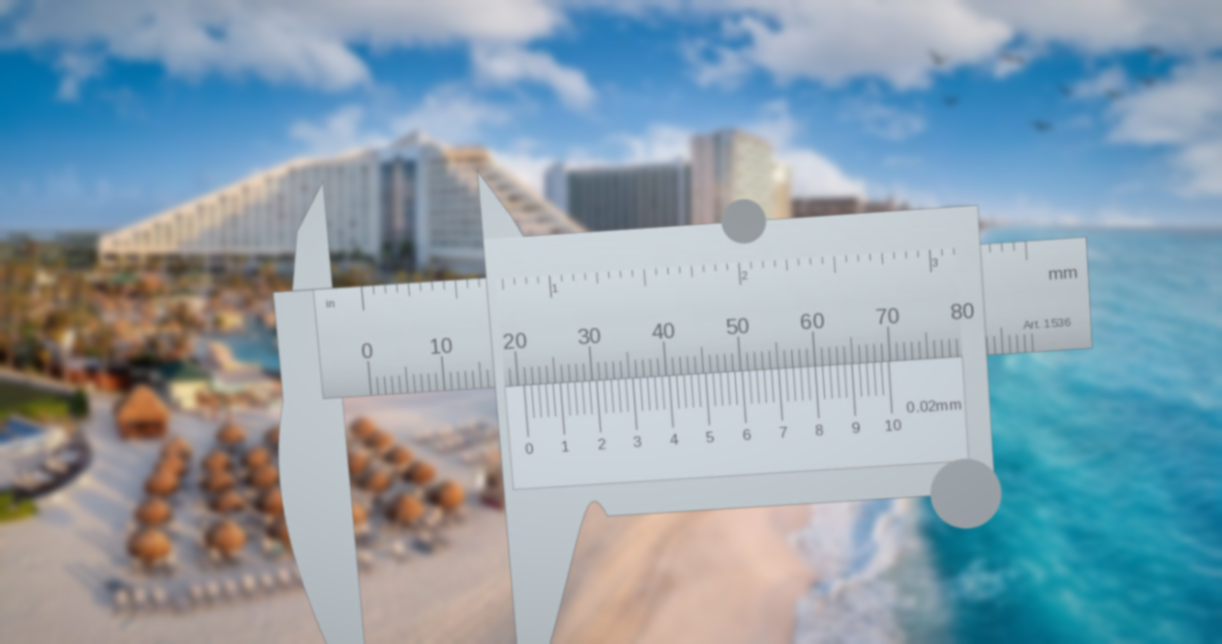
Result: 20.8 mm
